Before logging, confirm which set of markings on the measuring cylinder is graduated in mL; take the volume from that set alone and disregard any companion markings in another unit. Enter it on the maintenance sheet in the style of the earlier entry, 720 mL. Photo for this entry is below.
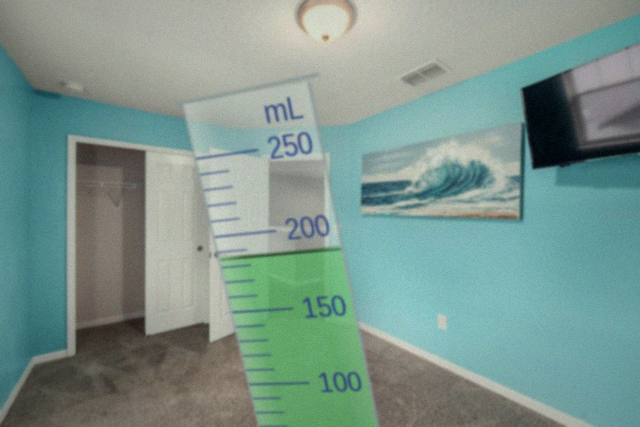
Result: 185 mL
